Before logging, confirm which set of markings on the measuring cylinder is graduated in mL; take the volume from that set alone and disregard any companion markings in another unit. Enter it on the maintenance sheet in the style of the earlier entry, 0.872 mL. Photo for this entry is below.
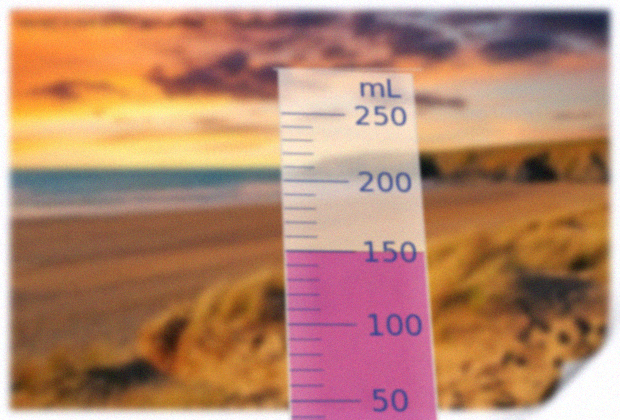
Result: 150 mL
